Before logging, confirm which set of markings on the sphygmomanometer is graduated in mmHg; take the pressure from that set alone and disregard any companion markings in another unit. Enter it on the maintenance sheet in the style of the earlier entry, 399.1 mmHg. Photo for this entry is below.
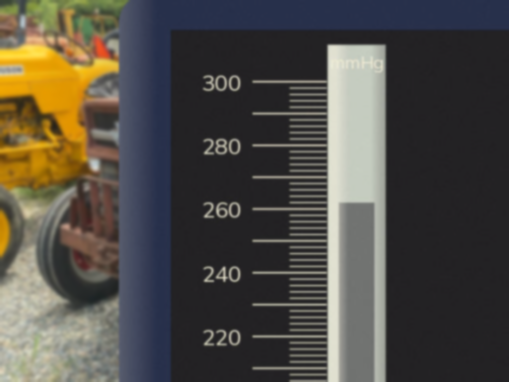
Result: 262 mmHg
